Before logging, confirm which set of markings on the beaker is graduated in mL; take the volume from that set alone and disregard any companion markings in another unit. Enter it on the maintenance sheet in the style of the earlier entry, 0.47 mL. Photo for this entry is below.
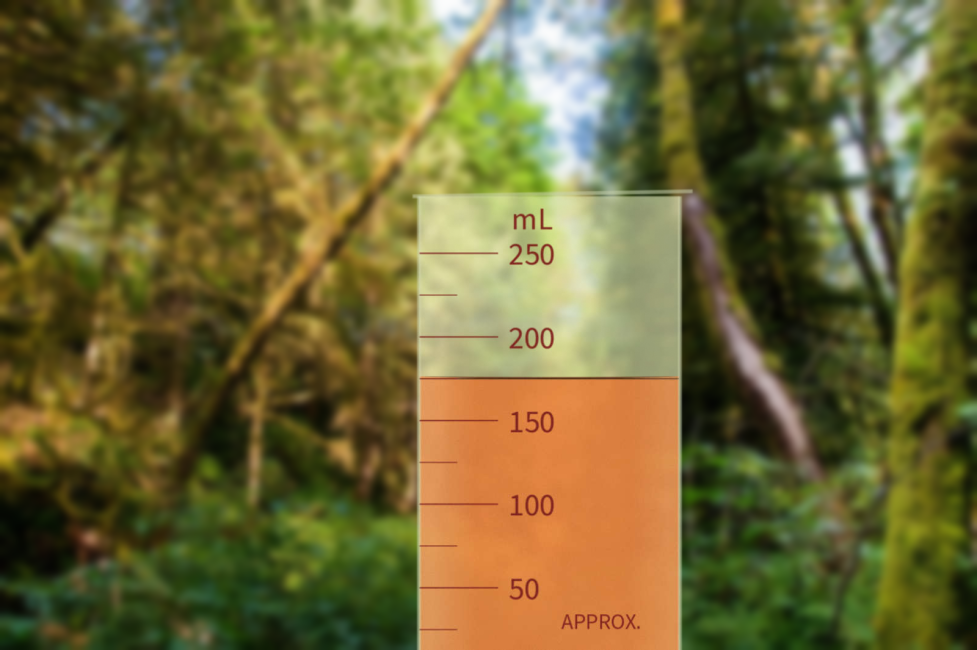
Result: 175 mL
